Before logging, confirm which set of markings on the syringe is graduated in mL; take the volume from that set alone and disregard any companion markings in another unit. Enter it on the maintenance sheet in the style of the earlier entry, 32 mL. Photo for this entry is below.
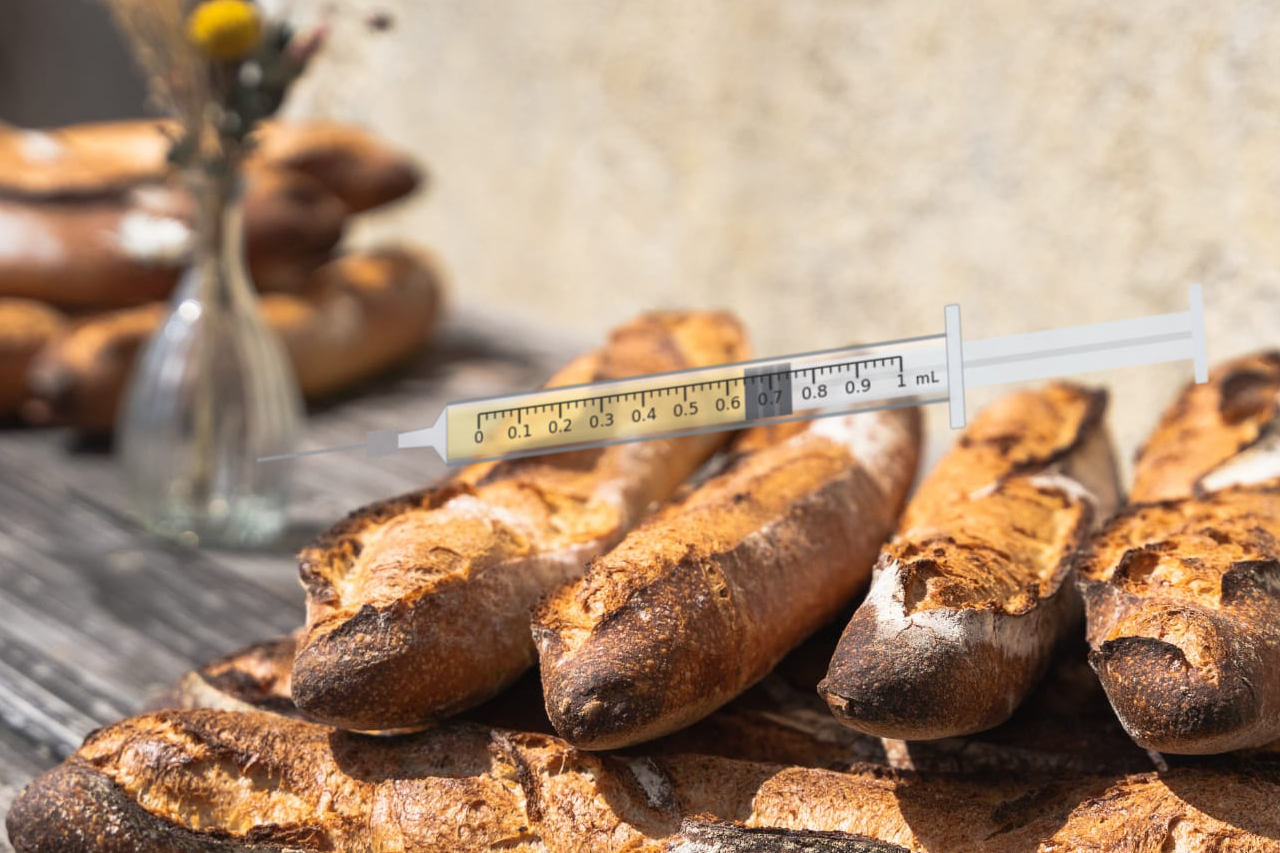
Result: 0.64 mL
